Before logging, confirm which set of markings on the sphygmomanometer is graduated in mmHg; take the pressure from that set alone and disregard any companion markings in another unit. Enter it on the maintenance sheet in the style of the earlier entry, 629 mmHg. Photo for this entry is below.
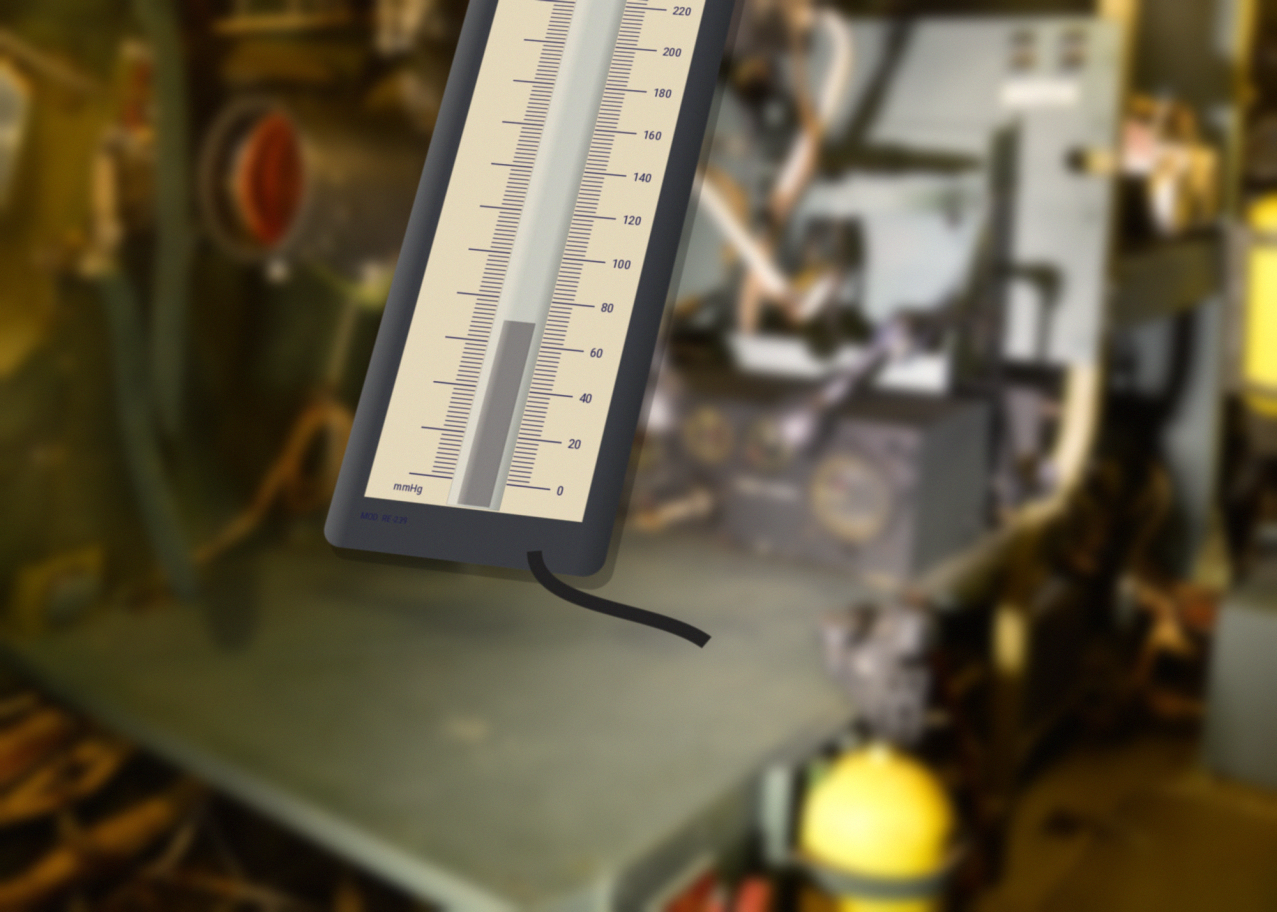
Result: 70 mmHg
